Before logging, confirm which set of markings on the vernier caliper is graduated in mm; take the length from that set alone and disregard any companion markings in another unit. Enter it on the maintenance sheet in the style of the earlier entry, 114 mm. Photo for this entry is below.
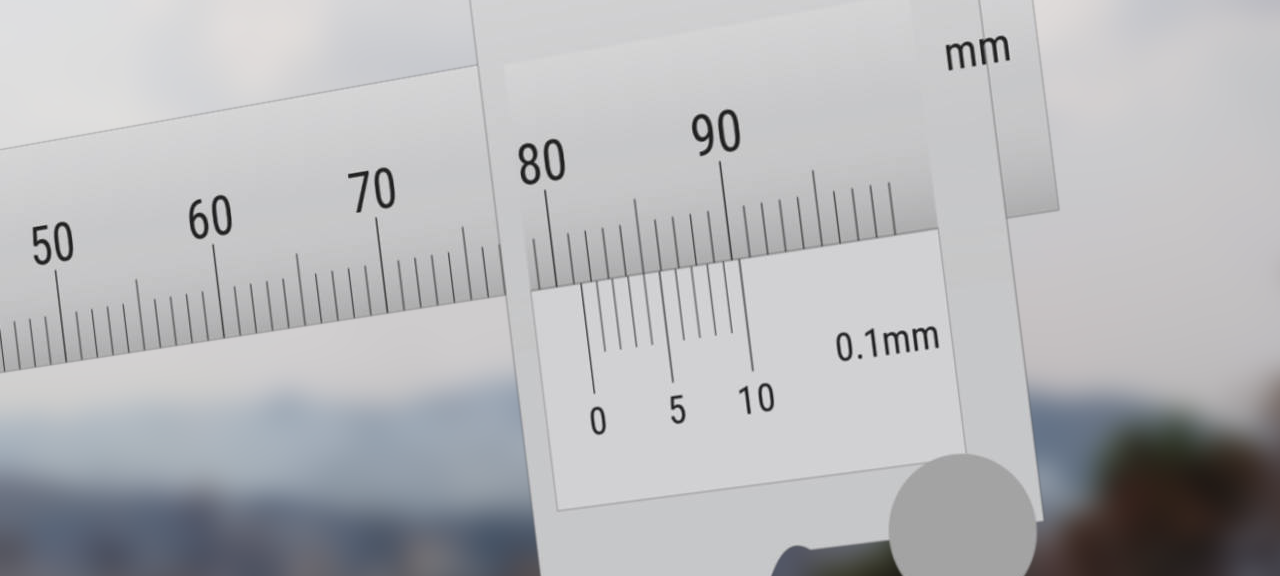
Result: 81.4 mm
